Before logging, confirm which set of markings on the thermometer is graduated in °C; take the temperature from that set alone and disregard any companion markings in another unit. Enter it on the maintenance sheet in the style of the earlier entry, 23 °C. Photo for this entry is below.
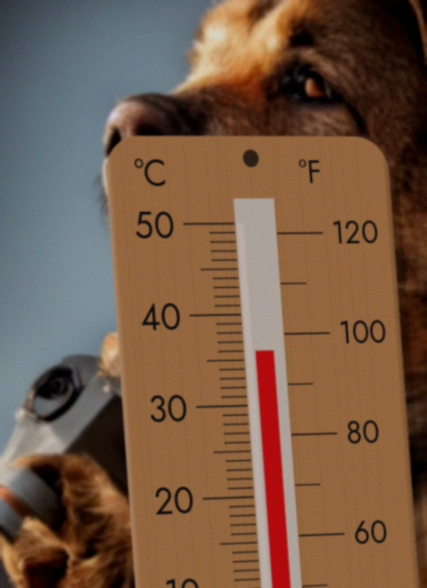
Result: 36 °C
